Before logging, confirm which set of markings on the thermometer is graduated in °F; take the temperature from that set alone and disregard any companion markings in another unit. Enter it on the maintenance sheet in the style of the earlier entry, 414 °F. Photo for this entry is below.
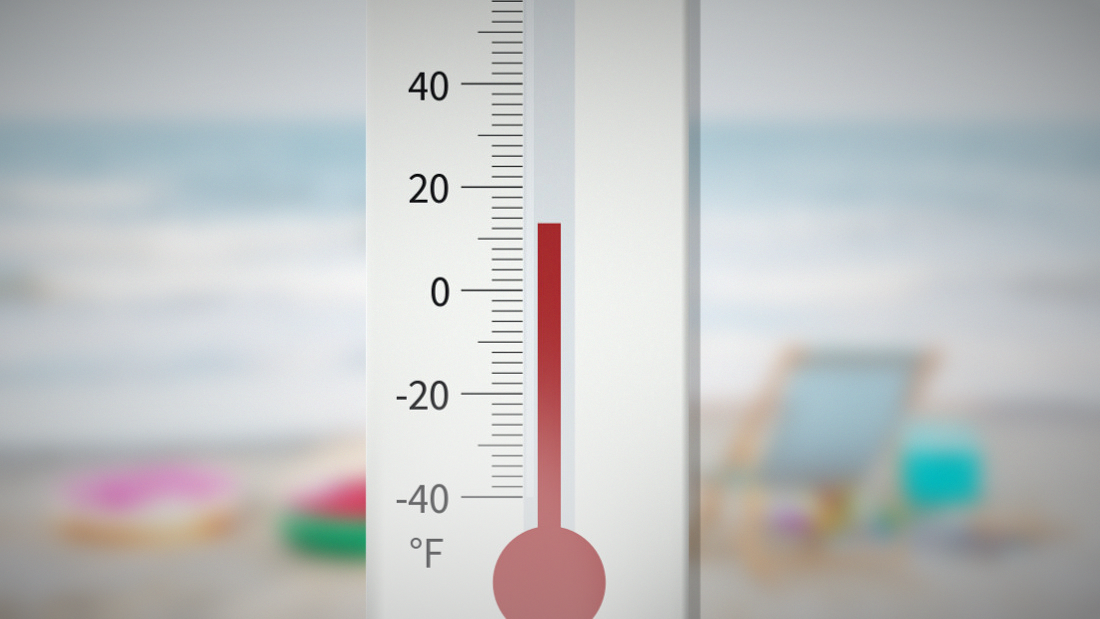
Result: 13 °F
